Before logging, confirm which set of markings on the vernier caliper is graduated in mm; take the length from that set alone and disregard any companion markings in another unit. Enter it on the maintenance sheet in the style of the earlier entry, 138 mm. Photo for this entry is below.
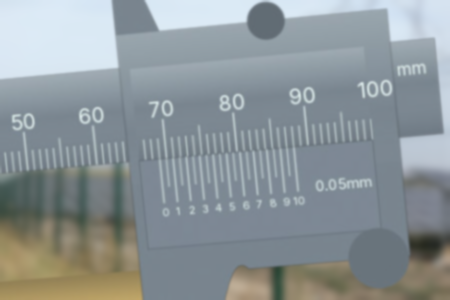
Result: 69.0 mm
